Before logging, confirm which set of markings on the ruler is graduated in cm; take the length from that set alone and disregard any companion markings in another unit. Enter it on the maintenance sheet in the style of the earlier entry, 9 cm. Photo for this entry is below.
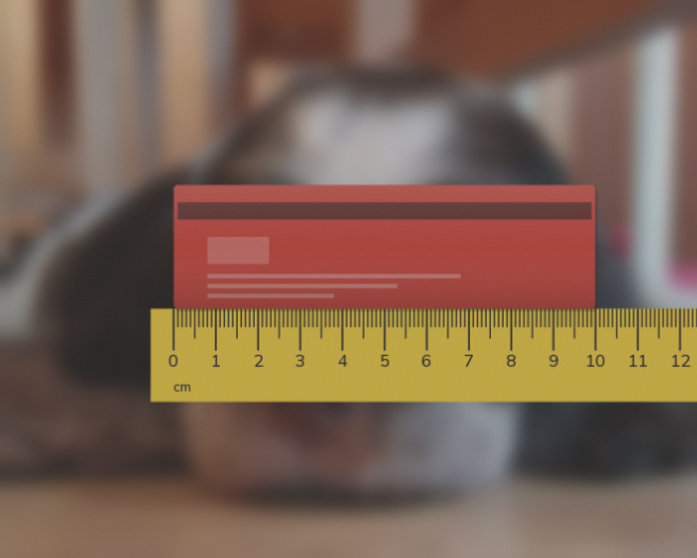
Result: 10 cm
